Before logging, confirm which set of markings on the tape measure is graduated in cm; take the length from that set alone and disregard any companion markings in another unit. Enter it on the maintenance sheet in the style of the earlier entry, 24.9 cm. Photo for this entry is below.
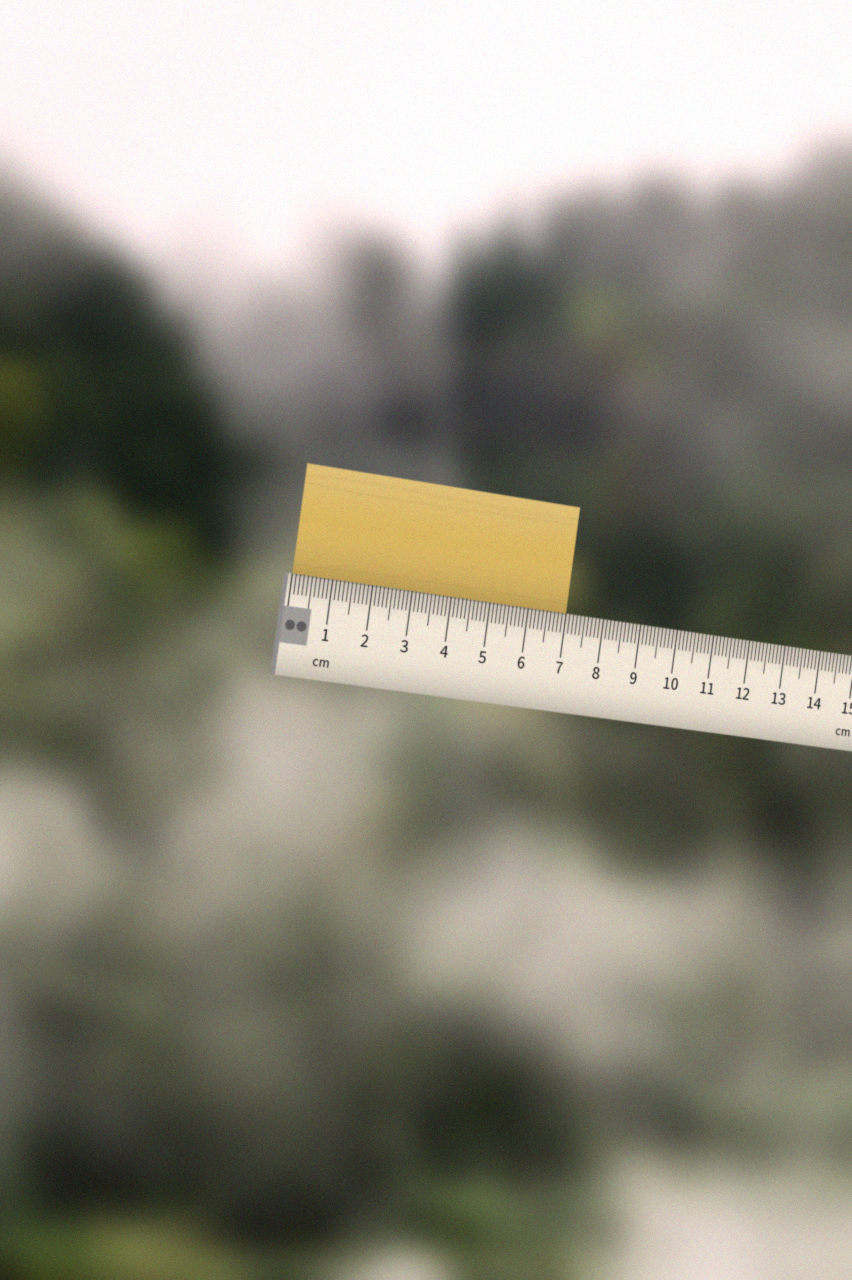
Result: 7 cm
